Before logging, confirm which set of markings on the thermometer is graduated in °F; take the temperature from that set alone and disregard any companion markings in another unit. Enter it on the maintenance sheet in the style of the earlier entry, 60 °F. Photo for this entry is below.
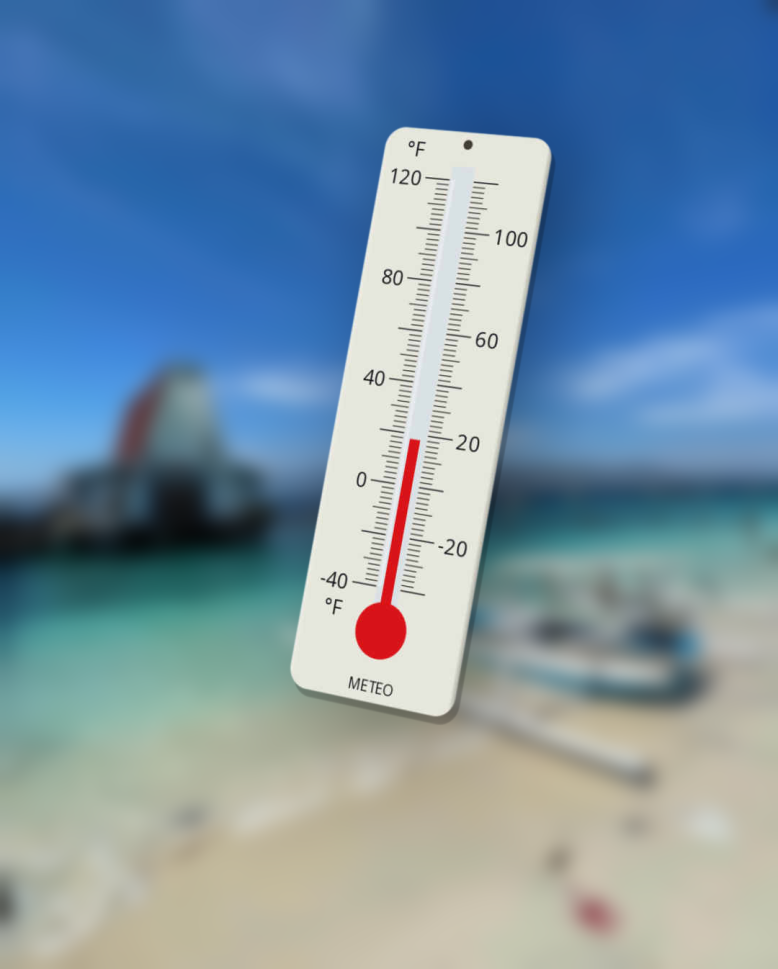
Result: 18 °F
